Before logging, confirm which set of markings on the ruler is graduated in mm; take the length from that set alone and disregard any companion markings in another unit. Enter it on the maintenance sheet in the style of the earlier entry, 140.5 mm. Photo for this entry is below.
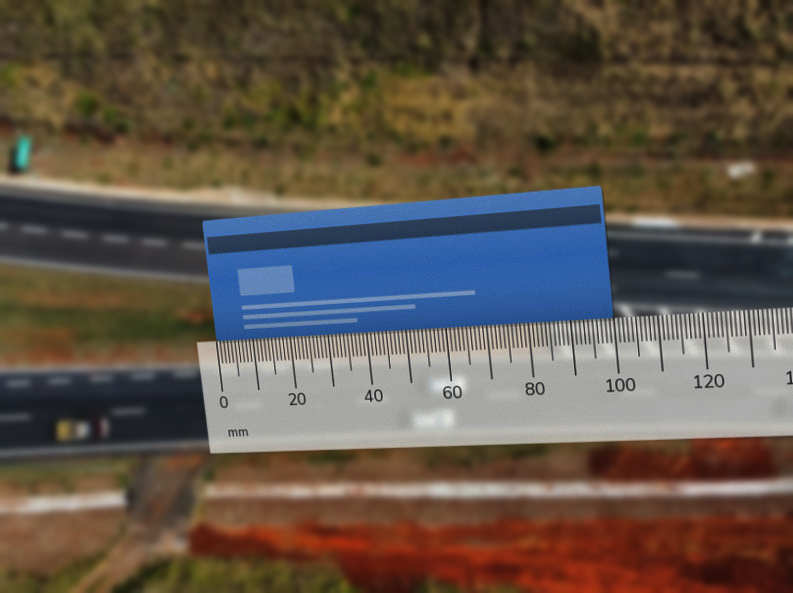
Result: 100 mm
